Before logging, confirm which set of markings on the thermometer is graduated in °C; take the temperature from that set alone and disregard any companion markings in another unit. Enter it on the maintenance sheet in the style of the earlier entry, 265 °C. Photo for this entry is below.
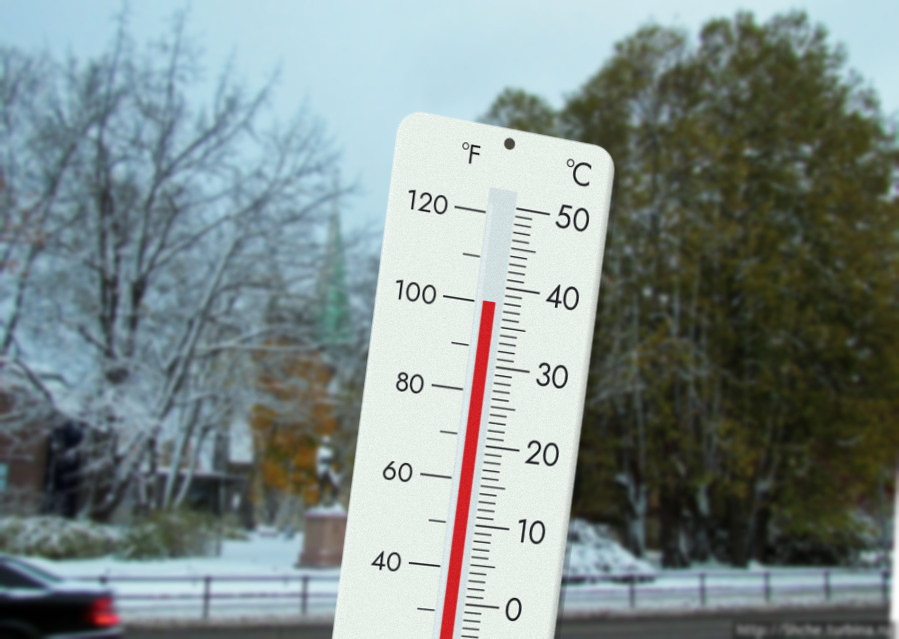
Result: 38 °C
